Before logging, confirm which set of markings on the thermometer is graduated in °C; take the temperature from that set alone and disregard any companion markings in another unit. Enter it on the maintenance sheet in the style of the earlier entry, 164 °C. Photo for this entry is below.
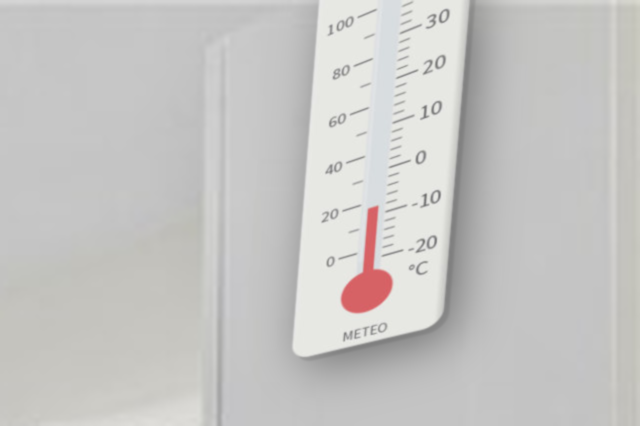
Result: -8 °C
